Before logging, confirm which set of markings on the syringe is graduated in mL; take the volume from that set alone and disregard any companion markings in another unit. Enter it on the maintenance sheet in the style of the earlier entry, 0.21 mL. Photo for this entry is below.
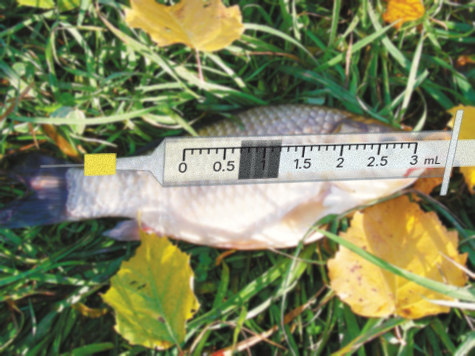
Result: 0.7 mL
